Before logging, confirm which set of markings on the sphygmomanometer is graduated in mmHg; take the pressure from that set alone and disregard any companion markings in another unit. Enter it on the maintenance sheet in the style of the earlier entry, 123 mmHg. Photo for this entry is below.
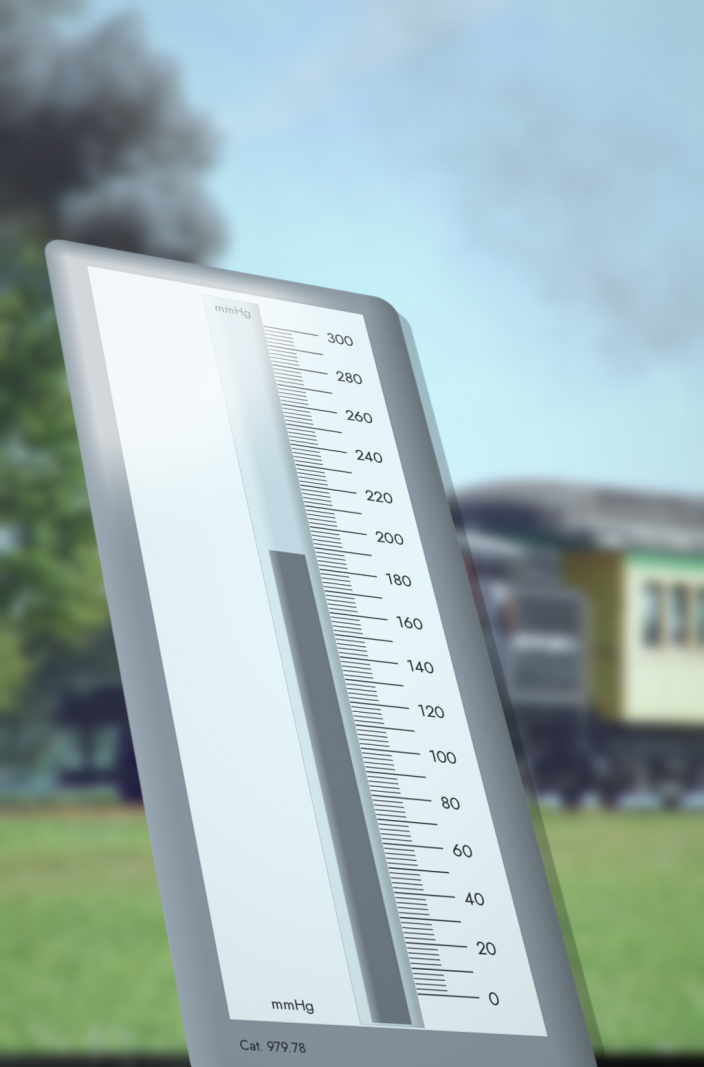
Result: 186 mmHg
